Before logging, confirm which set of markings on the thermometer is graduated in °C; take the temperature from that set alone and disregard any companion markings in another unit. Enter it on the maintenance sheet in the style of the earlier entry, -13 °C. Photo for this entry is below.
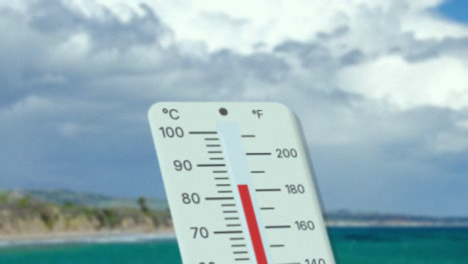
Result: 84 °C
